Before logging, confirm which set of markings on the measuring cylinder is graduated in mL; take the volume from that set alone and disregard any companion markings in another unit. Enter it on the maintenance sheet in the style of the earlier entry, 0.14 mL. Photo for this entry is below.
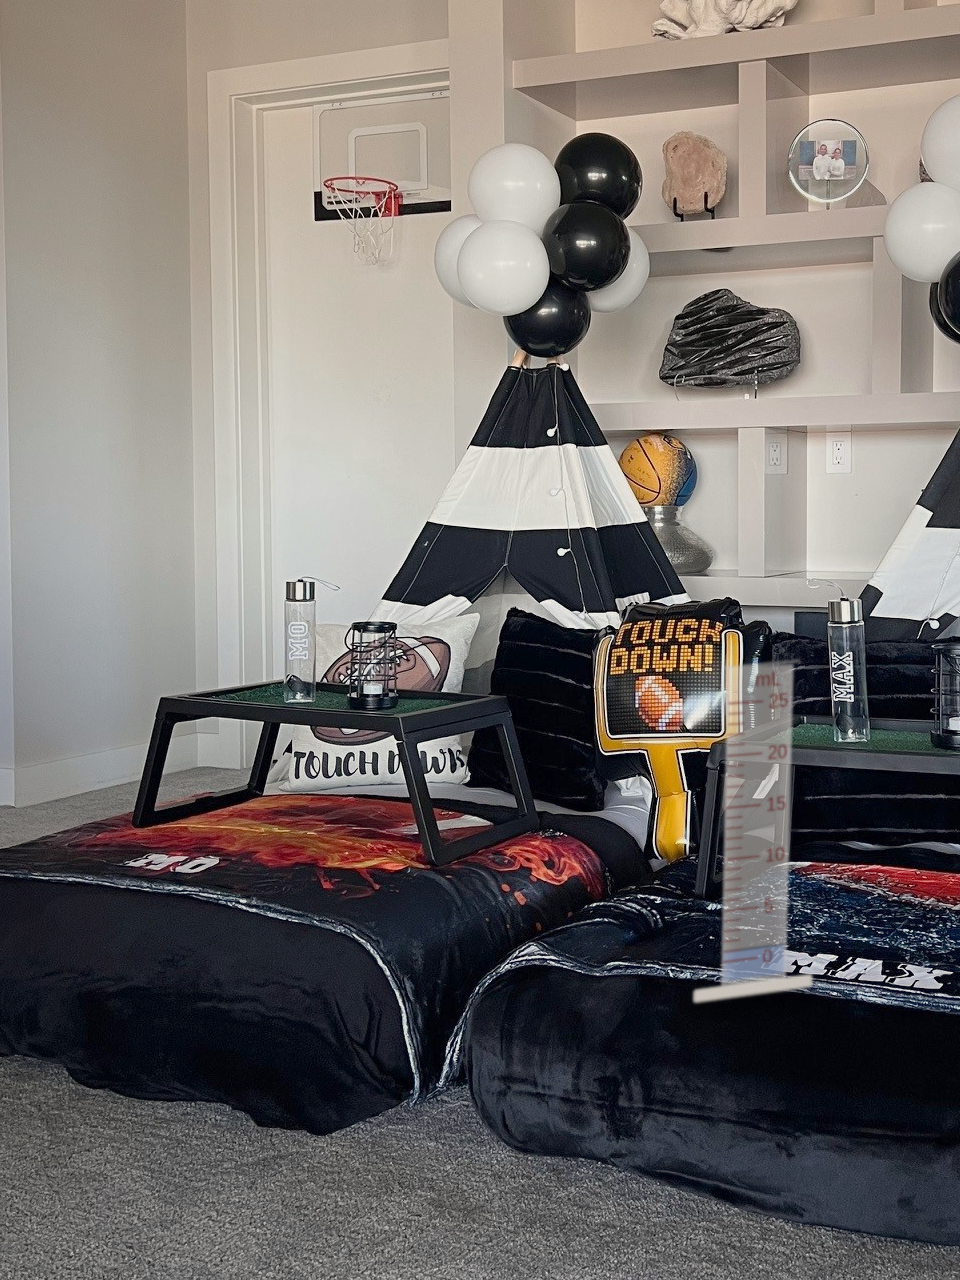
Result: 1 mL
